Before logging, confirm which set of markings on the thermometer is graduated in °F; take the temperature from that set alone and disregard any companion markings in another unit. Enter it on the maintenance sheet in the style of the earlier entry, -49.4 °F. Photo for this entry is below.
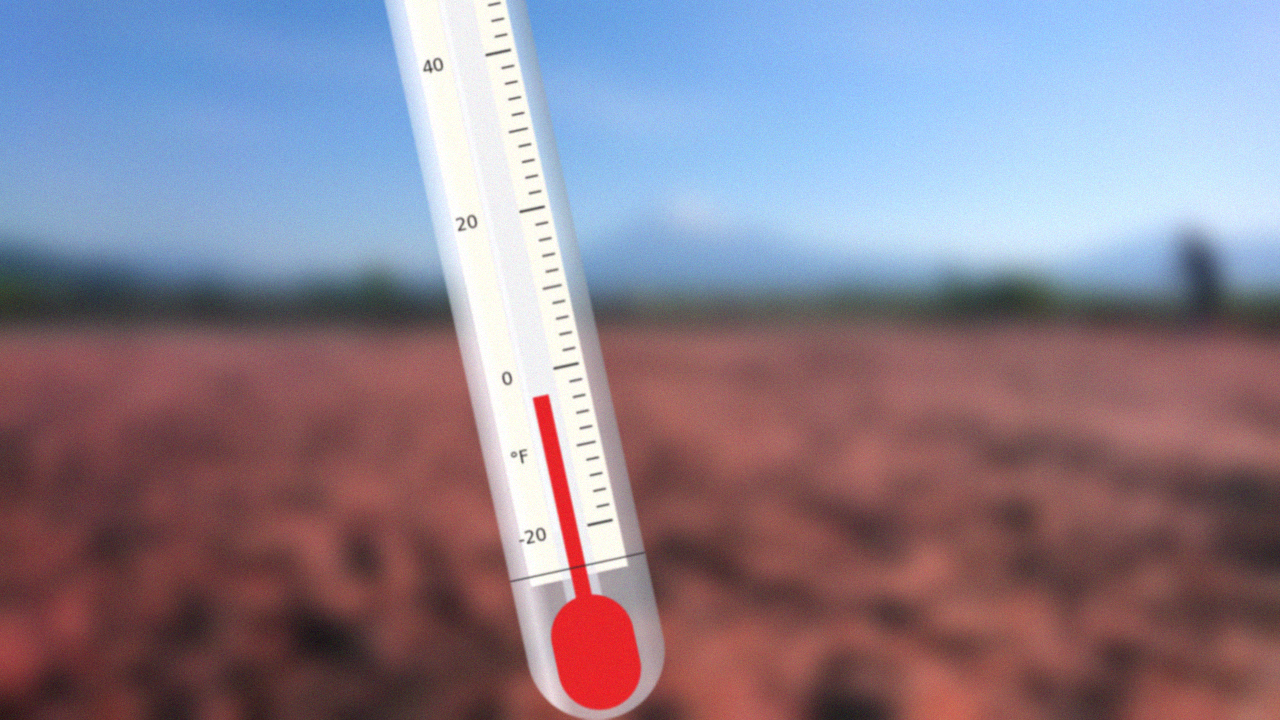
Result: -3 °F
